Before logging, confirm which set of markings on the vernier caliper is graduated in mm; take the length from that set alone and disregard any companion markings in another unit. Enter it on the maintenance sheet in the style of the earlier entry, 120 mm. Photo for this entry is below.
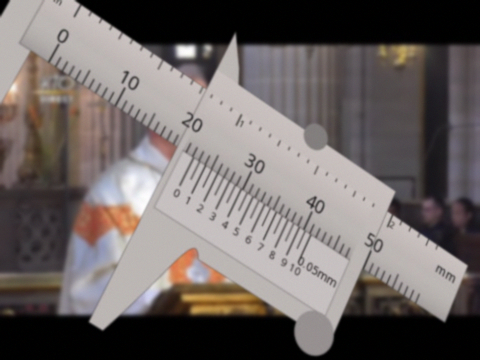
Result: 22.2 mm
